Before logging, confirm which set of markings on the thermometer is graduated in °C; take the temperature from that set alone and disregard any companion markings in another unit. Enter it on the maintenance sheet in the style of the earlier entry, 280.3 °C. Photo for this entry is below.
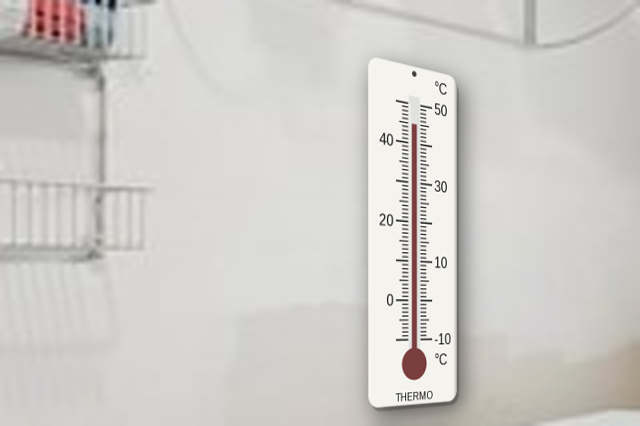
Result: 45 °C
